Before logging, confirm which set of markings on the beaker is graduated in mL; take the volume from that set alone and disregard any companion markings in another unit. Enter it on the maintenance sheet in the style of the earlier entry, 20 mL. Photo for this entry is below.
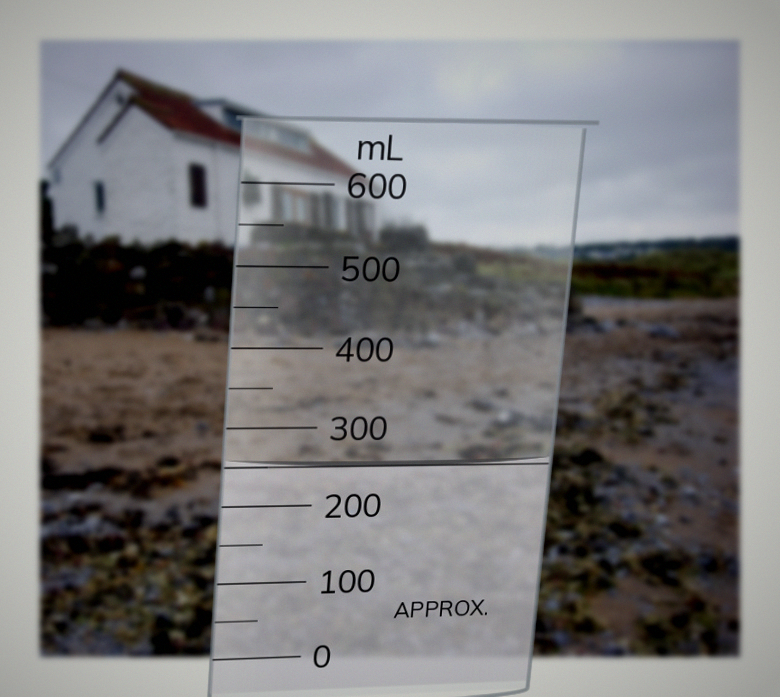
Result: 250 mL
